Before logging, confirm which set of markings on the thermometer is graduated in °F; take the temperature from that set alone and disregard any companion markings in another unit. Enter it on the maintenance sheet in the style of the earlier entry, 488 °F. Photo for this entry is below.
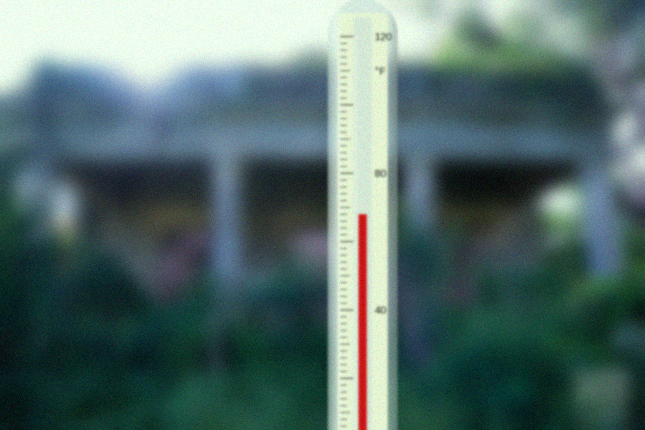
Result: 68 °F
